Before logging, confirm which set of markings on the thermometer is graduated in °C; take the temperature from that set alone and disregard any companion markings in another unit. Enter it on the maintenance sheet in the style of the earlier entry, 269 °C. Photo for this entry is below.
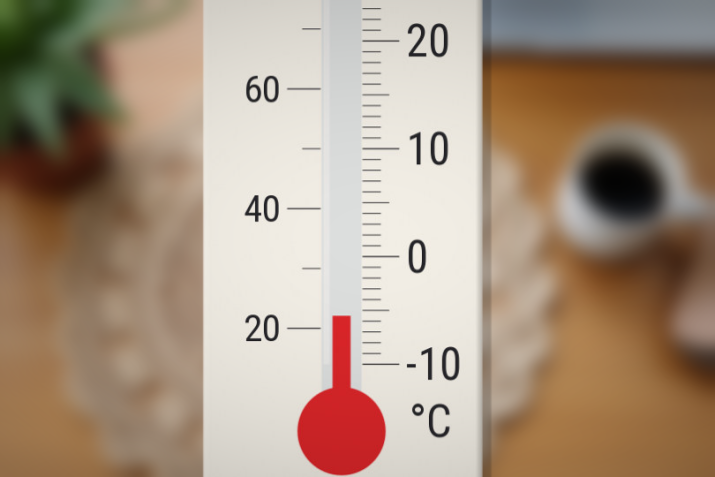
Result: -5.5 °C
